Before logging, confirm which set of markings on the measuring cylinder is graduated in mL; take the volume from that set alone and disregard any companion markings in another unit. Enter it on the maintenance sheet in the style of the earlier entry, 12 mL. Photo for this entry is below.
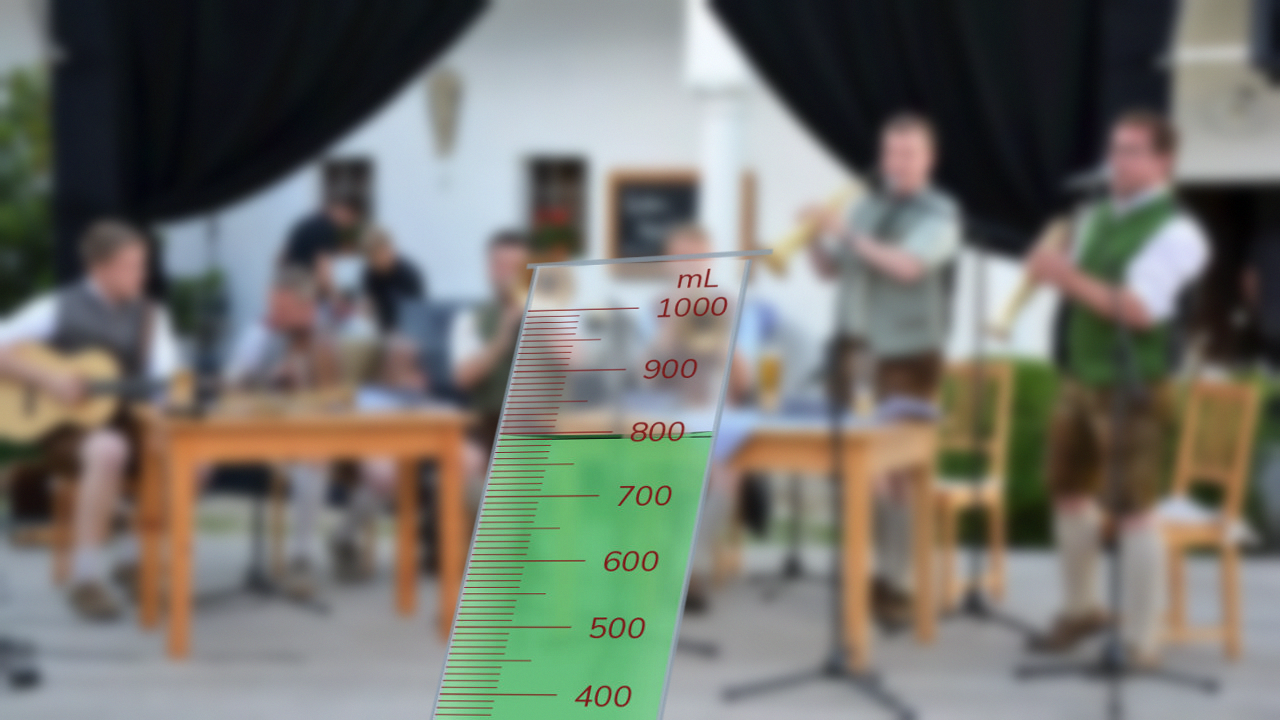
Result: 790 mL
